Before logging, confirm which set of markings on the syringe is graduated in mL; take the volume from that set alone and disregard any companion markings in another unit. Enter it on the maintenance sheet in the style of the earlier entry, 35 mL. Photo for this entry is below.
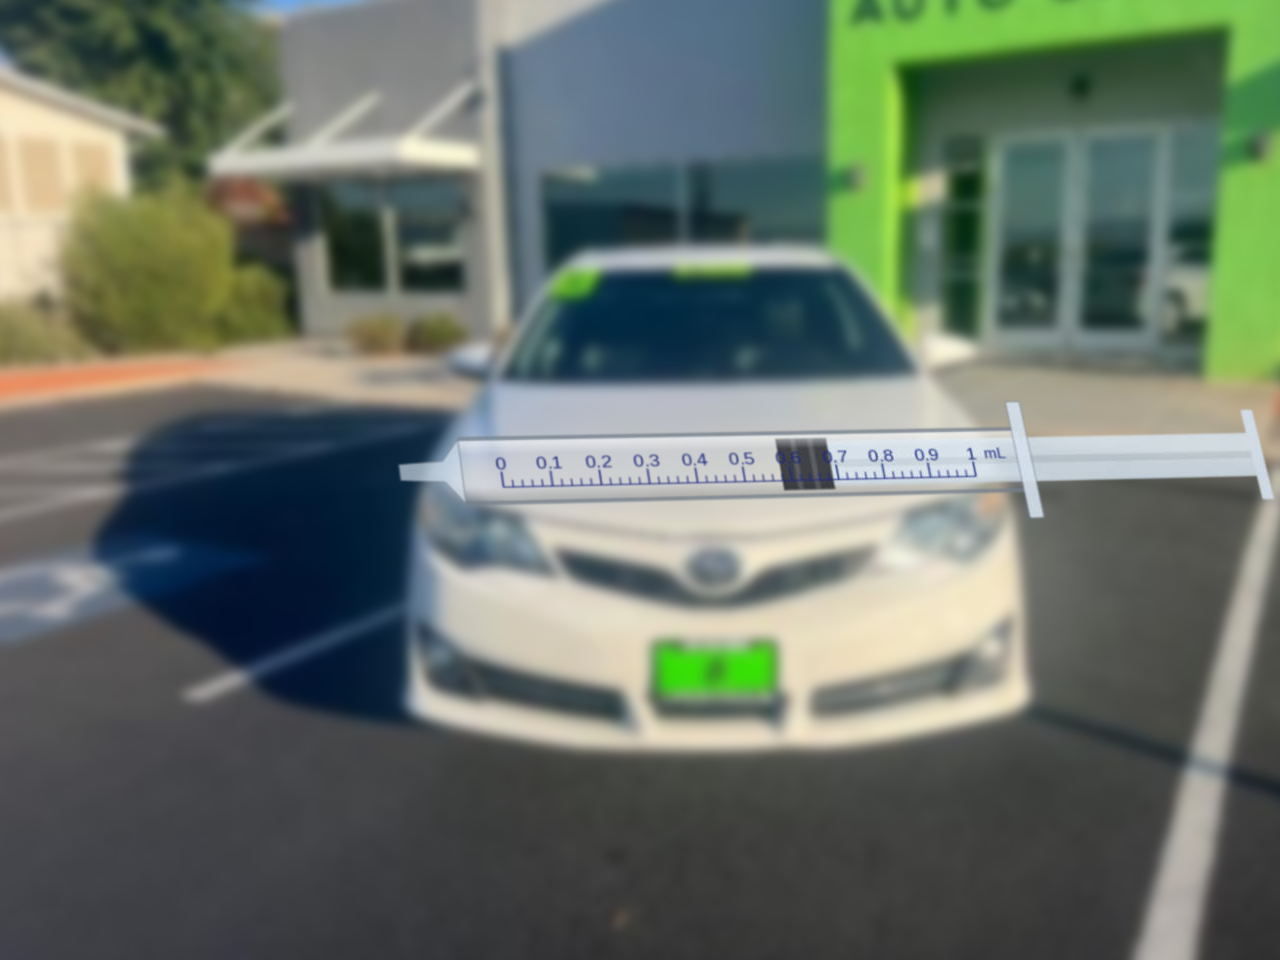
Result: 0.58 mL
